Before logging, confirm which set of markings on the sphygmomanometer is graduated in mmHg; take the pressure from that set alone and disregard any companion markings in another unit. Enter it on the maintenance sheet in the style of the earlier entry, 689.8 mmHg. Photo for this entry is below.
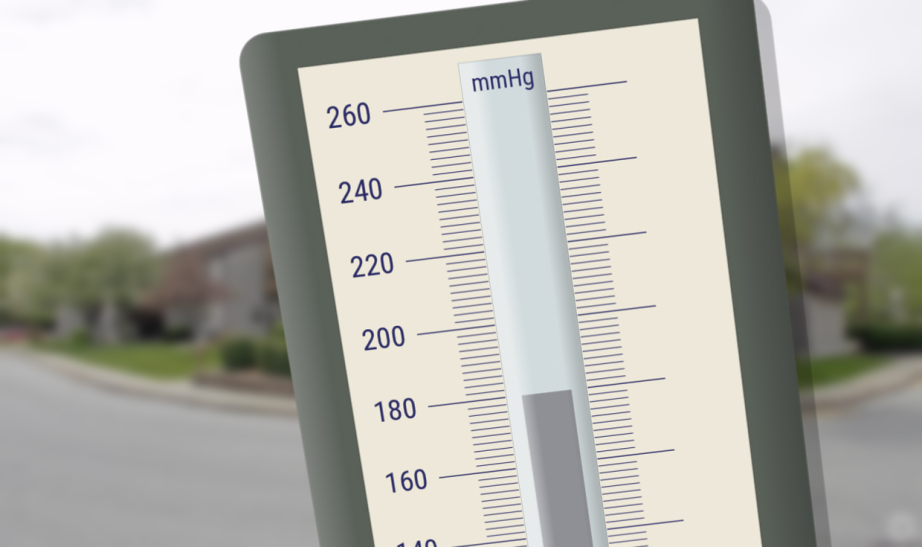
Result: 180 mmHg
